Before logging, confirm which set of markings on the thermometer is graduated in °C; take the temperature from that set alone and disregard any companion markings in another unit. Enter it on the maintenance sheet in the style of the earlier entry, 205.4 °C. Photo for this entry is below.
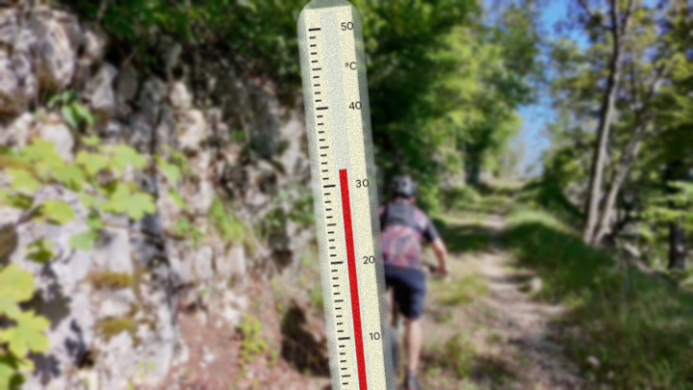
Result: 32 °C
